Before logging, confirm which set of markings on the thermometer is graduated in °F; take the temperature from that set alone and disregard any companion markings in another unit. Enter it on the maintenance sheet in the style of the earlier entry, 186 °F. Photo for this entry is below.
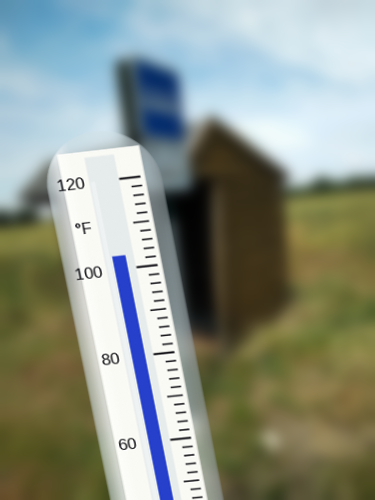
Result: 103 °F
